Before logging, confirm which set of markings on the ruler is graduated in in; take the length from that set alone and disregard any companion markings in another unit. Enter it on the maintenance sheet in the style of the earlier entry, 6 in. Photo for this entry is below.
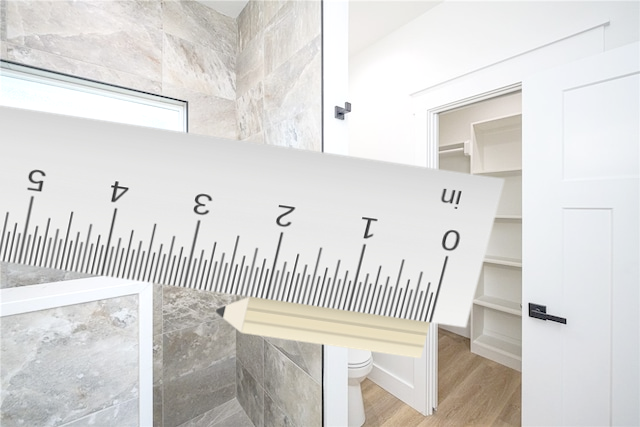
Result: 2.5625 in
